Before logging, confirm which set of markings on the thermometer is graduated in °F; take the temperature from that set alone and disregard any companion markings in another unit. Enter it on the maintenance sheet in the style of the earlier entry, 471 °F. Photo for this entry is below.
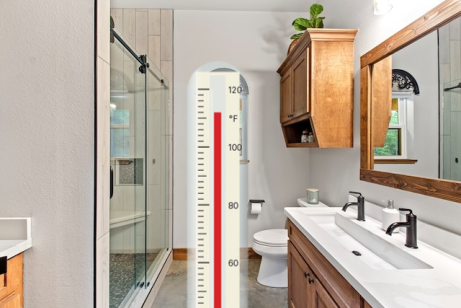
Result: 112 °F
